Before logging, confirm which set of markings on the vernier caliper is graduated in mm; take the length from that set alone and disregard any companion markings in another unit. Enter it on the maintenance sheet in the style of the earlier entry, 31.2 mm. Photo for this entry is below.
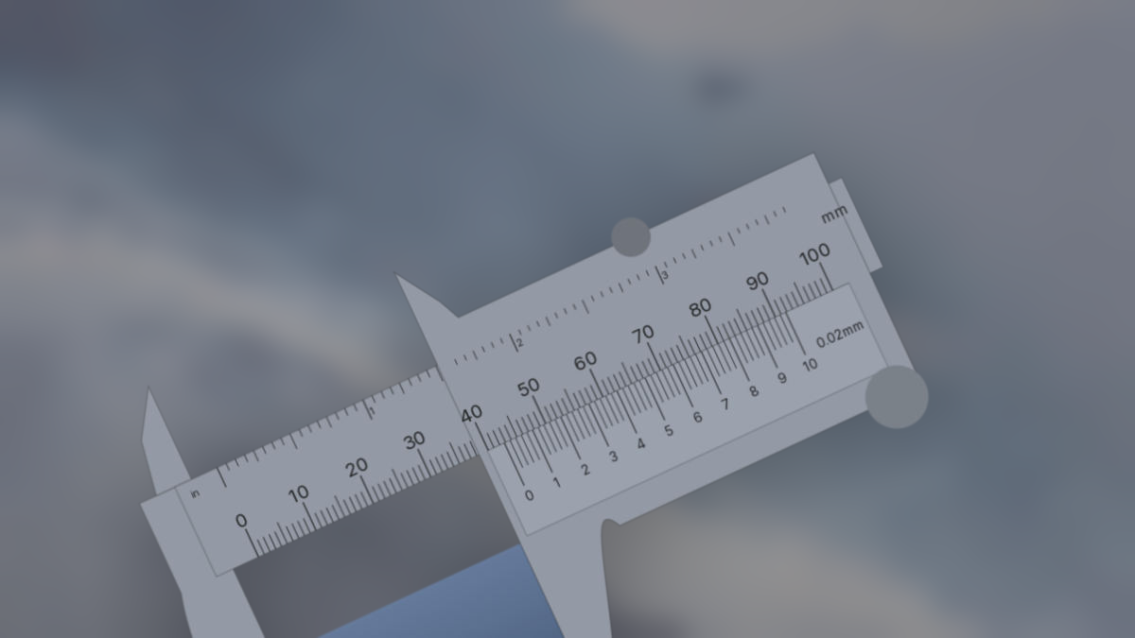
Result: 42.8 mm
